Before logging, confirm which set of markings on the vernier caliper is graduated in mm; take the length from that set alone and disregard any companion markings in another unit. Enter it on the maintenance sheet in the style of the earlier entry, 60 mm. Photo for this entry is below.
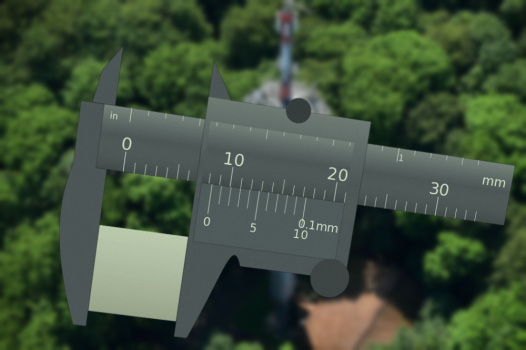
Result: 8.3 mm
